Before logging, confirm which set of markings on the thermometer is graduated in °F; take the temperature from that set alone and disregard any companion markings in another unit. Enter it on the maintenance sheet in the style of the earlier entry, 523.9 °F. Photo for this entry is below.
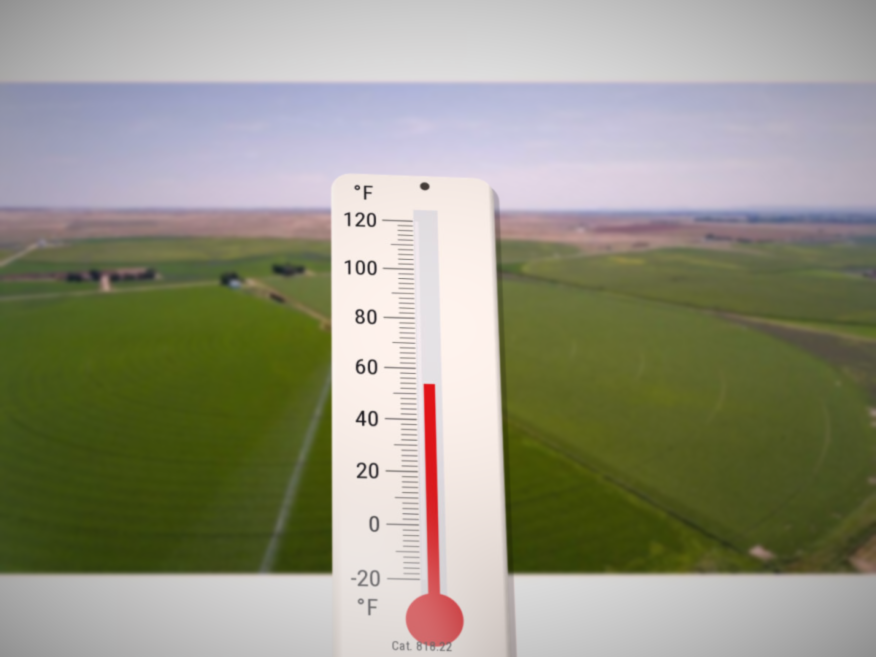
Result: 54 °F
